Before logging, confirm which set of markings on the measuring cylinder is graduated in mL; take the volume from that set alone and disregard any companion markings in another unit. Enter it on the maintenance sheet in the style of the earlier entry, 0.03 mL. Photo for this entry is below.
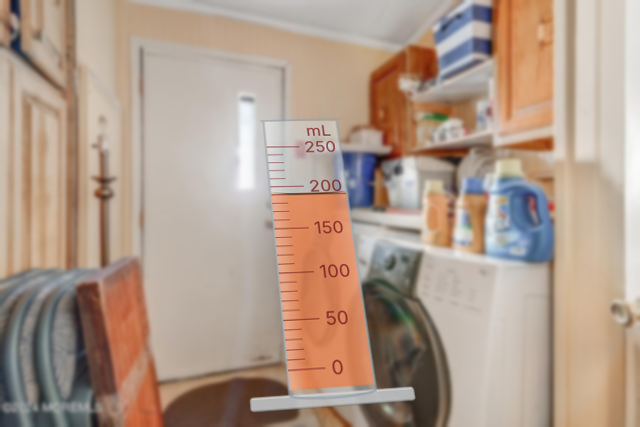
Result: 190 mL
